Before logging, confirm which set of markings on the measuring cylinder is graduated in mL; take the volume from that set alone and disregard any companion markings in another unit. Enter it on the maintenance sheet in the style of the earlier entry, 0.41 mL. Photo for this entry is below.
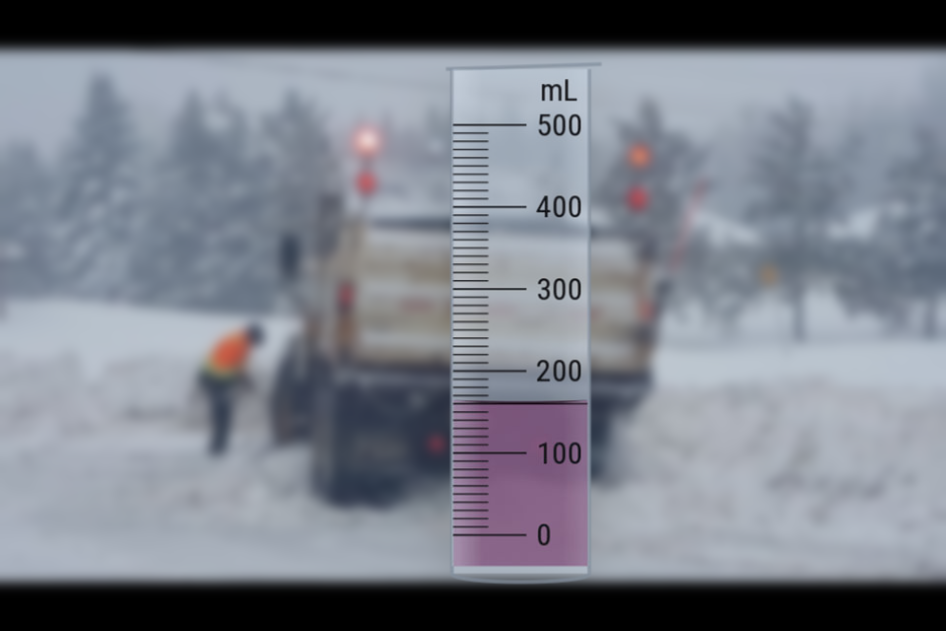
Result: 160 mL
